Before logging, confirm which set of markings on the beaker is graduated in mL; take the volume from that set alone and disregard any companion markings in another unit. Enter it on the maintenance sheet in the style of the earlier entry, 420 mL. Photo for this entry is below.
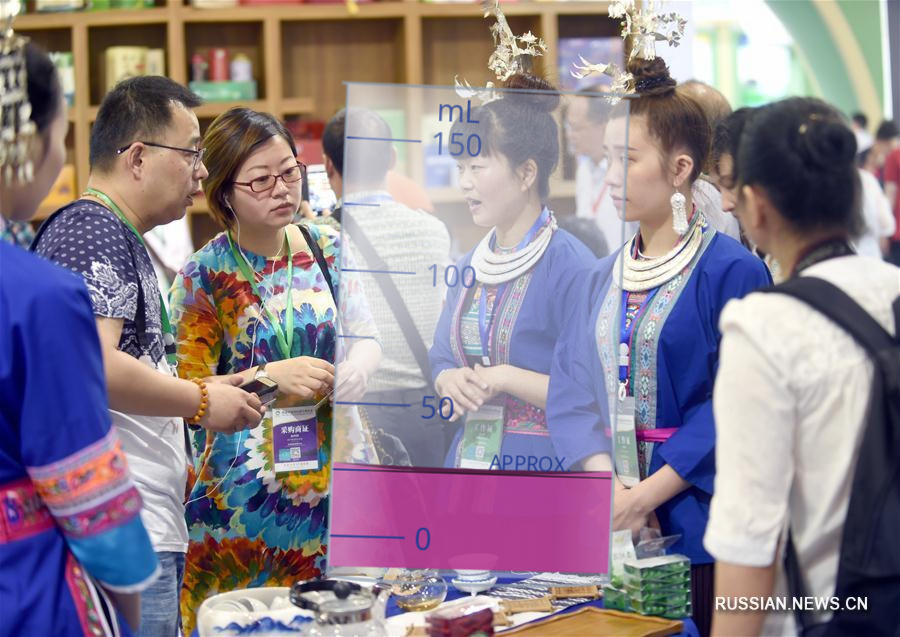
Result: 25 mL
